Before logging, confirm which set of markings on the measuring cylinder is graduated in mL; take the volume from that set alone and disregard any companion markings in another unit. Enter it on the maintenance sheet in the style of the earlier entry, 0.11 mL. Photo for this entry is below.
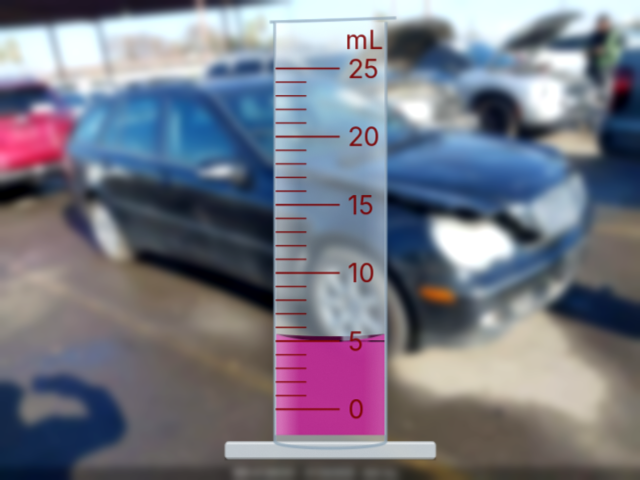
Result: 5 mL
